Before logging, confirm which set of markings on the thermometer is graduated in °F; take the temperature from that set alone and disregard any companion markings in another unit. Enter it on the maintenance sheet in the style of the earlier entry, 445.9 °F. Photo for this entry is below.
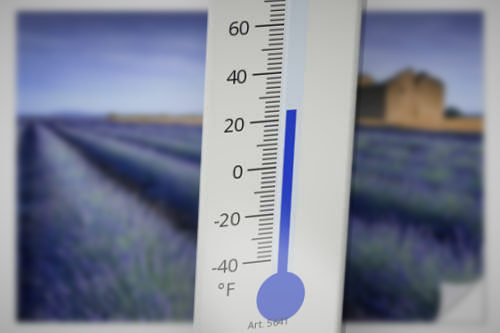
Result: 24 °F
